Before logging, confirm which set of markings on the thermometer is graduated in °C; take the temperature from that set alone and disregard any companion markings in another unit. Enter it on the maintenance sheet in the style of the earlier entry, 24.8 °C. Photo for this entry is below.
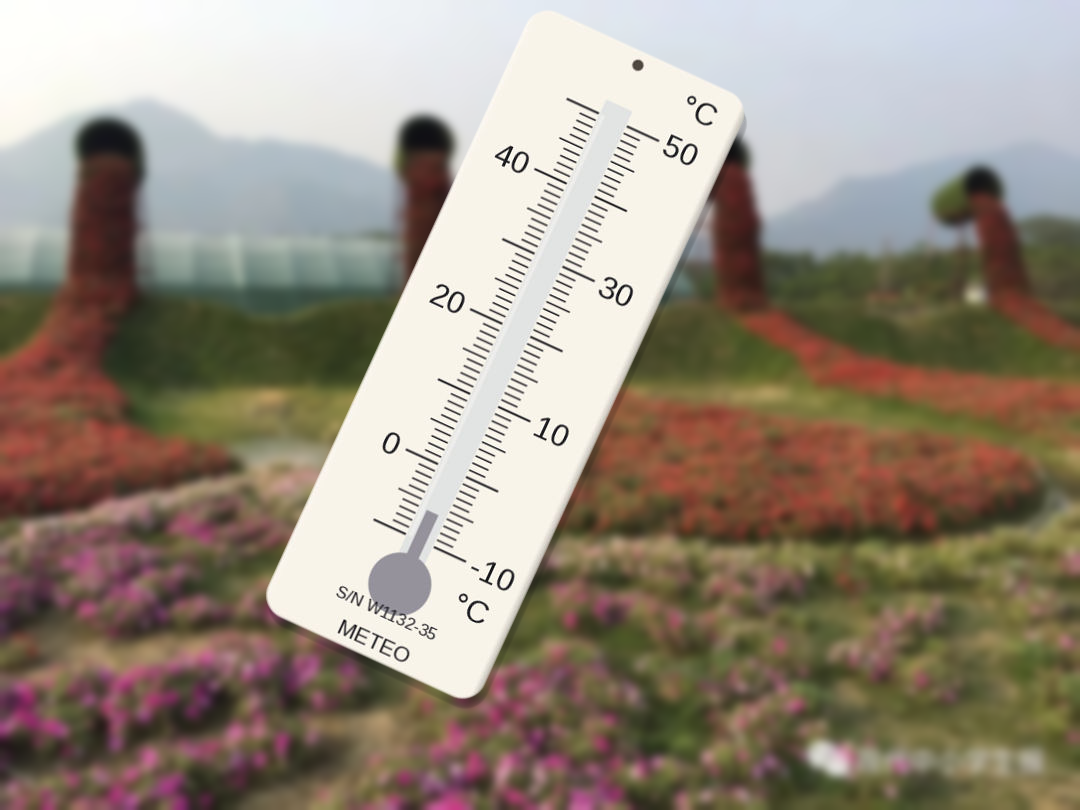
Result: -6 °C
